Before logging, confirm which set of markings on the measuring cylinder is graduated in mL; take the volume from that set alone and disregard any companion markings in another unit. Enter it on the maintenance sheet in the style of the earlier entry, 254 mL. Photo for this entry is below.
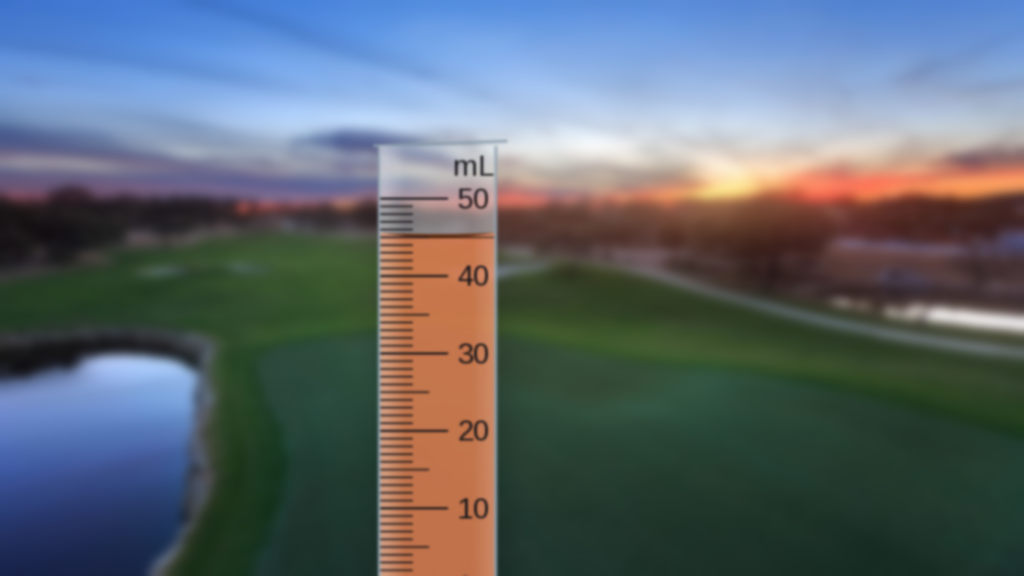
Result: 45 mL
